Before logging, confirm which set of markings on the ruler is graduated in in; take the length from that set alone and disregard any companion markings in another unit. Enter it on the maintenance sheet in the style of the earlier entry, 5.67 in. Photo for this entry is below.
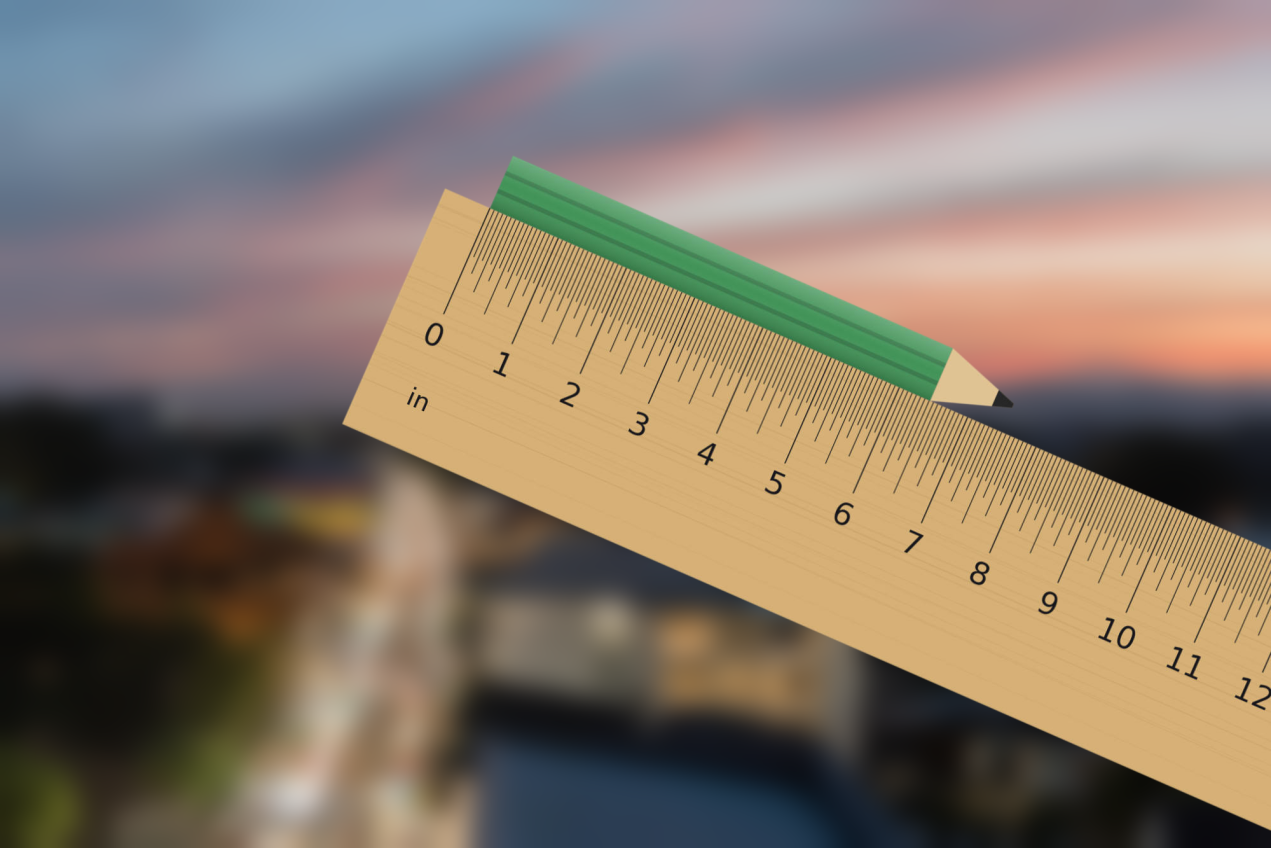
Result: 7.5 in
